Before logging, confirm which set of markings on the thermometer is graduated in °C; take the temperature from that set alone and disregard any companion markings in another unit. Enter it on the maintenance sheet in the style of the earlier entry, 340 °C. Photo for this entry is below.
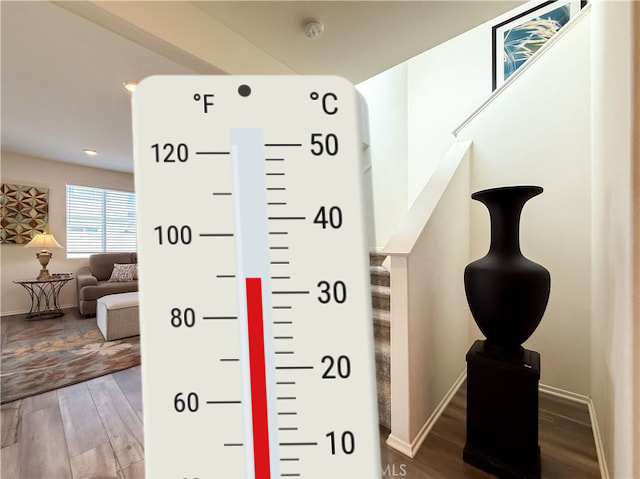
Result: 32 °C
